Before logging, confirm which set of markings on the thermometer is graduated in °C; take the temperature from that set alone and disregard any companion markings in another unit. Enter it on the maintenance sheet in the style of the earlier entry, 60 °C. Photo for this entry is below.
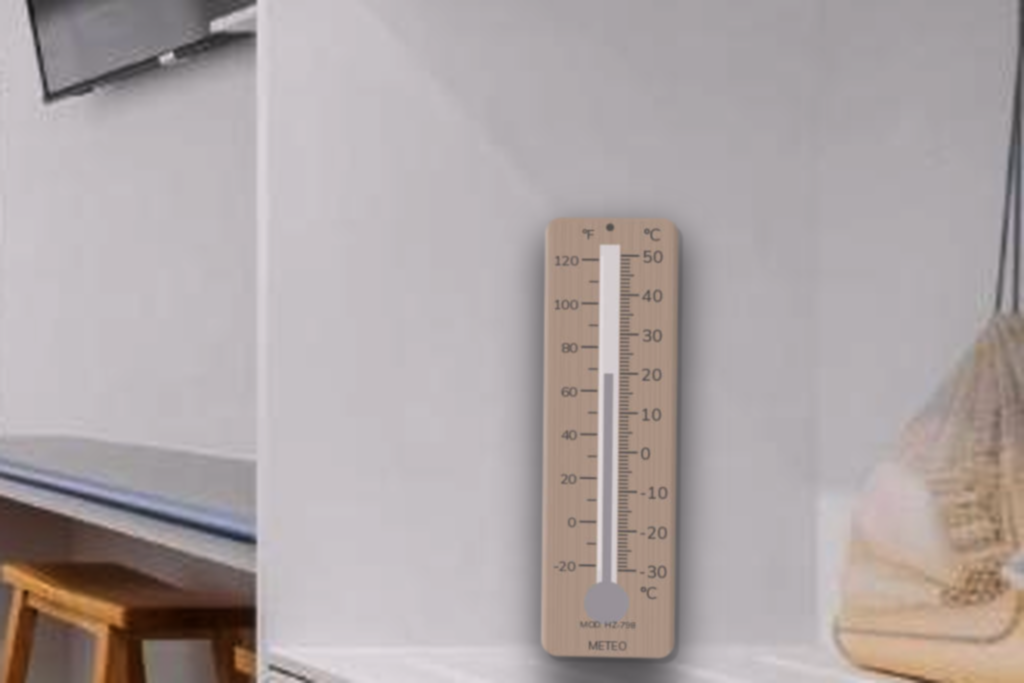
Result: 20 °C
